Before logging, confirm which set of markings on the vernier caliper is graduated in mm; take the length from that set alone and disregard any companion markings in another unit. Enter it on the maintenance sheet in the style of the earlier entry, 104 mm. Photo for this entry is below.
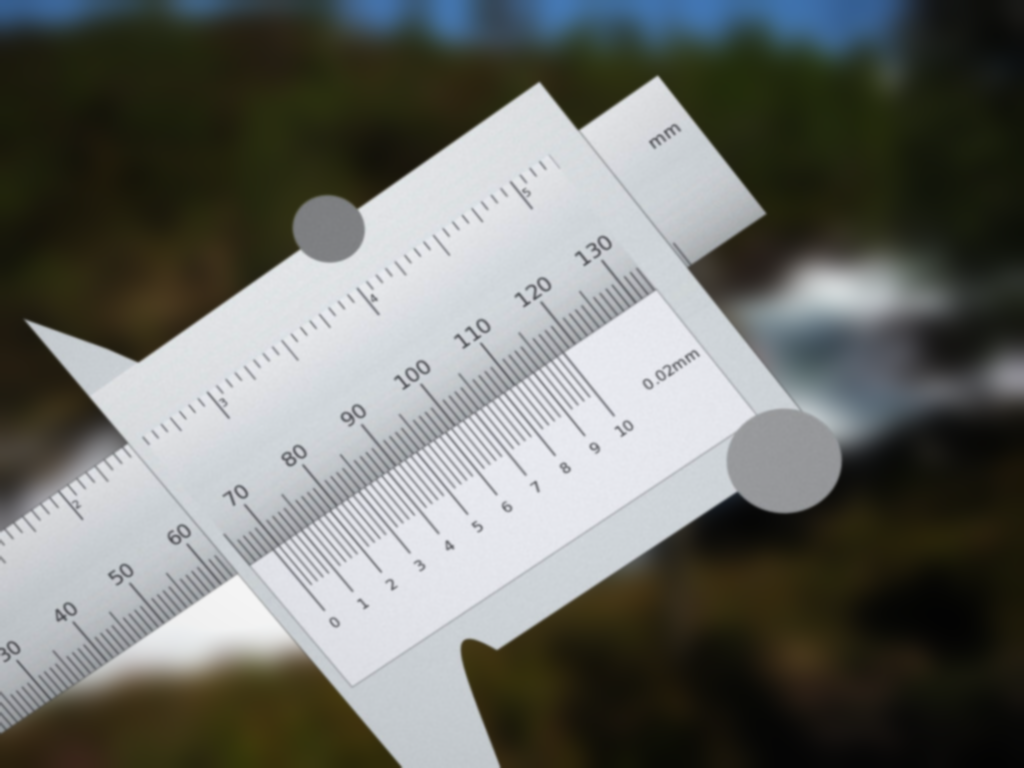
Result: 69.0 mm
